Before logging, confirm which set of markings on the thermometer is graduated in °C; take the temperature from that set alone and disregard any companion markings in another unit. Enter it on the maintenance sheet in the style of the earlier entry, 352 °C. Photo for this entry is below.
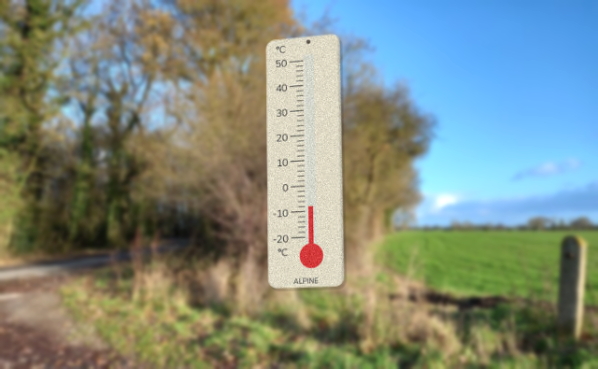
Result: -8 °C
